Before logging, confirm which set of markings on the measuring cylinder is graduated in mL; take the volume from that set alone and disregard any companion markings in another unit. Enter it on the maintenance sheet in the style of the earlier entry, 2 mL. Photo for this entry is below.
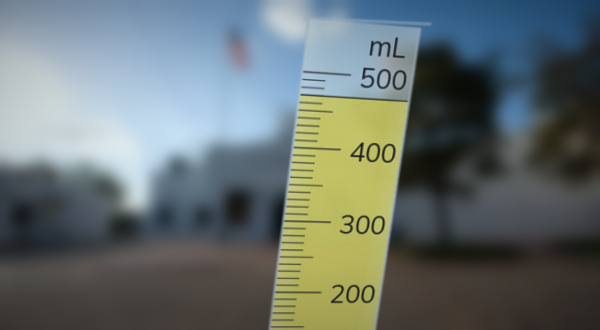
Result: 470 mL
